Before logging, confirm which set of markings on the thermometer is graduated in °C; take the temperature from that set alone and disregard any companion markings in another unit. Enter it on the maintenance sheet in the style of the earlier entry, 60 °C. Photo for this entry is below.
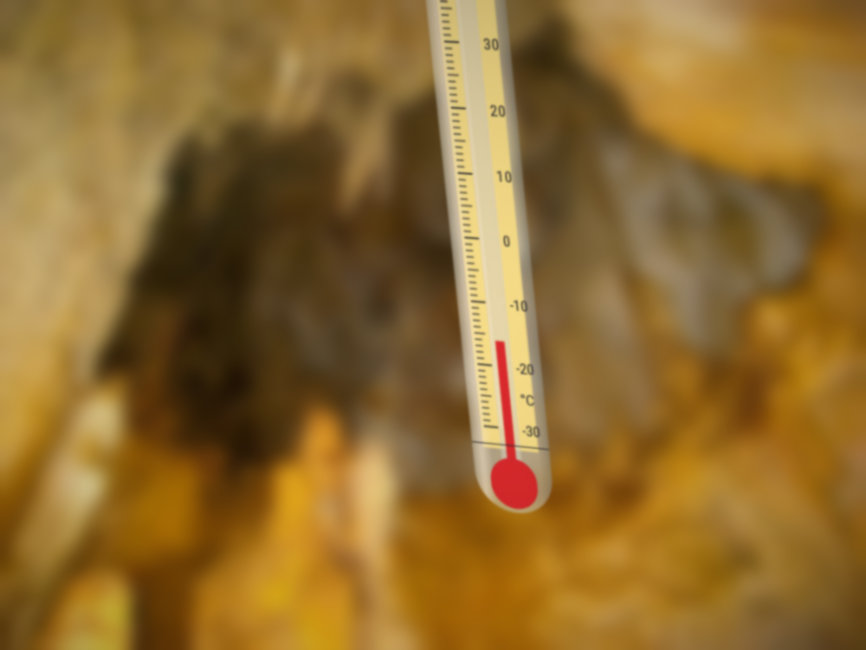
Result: -16 °C
